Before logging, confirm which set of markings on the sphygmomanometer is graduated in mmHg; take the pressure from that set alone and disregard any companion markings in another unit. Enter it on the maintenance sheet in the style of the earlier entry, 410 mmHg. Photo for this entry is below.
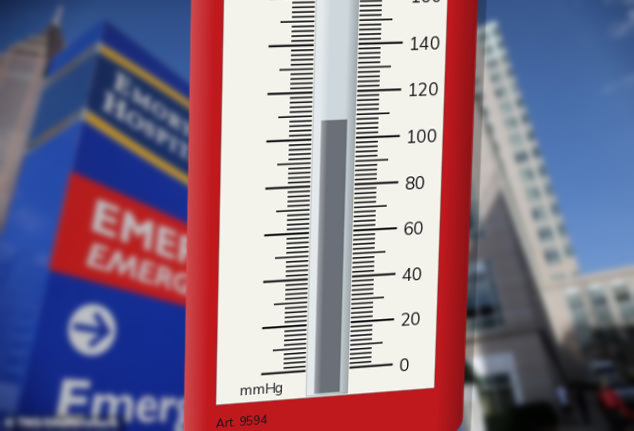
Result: 108 mmHg
